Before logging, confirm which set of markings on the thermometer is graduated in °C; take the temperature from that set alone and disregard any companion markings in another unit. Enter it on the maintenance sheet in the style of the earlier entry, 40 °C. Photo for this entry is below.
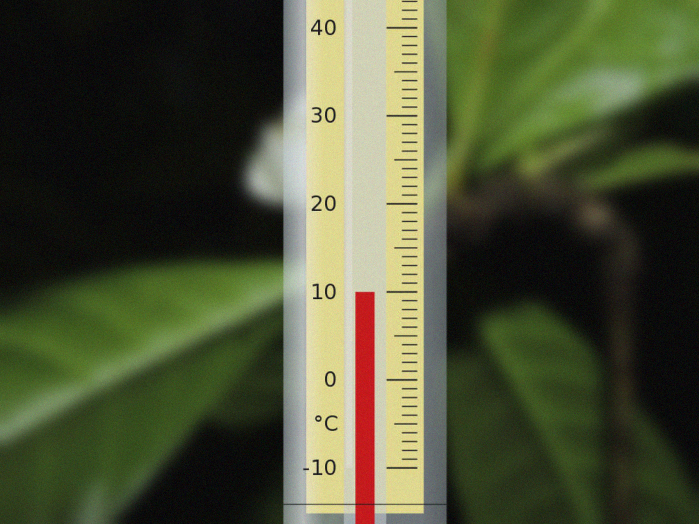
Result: 10 °C
